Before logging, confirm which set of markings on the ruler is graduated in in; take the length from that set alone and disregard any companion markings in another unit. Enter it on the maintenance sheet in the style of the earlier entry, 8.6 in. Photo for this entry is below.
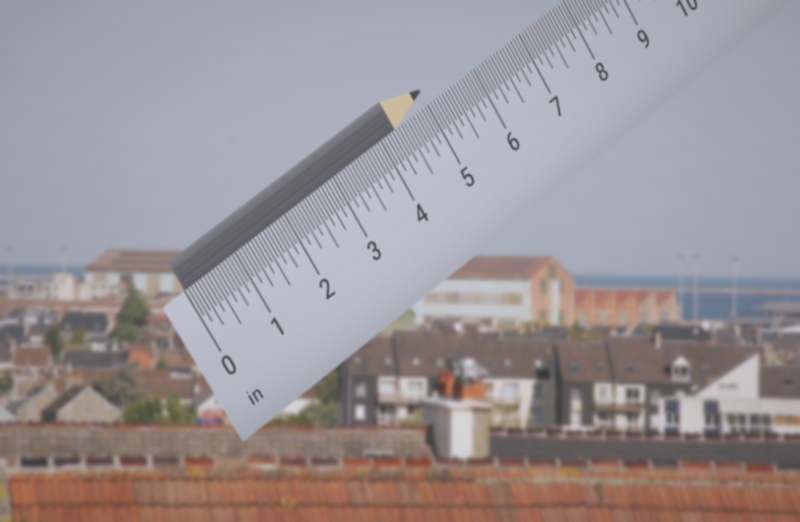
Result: 5 in
